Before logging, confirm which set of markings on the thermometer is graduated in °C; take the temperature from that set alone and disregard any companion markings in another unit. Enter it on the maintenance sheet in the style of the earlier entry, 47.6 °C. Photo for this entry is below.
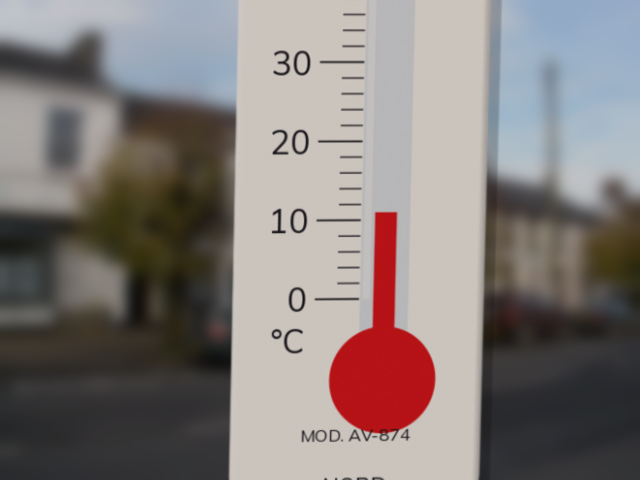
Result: 11 °C
